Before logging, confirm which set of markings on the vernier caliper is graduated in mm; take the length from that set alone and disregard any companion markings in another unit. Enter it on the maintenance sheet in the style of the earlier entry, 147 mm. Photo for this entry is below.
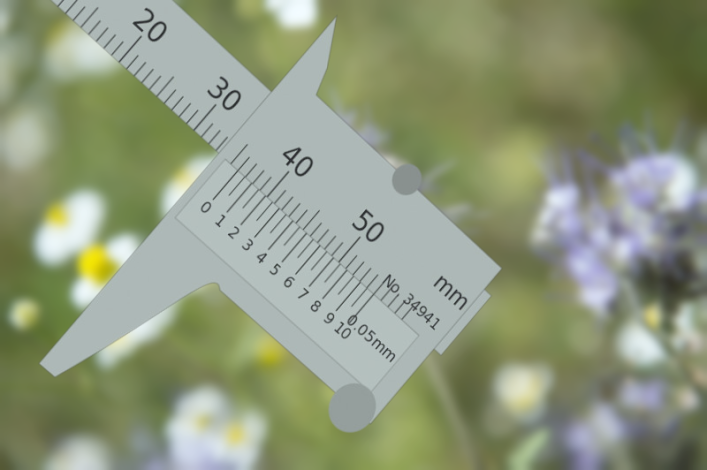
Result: 36.0 mm
